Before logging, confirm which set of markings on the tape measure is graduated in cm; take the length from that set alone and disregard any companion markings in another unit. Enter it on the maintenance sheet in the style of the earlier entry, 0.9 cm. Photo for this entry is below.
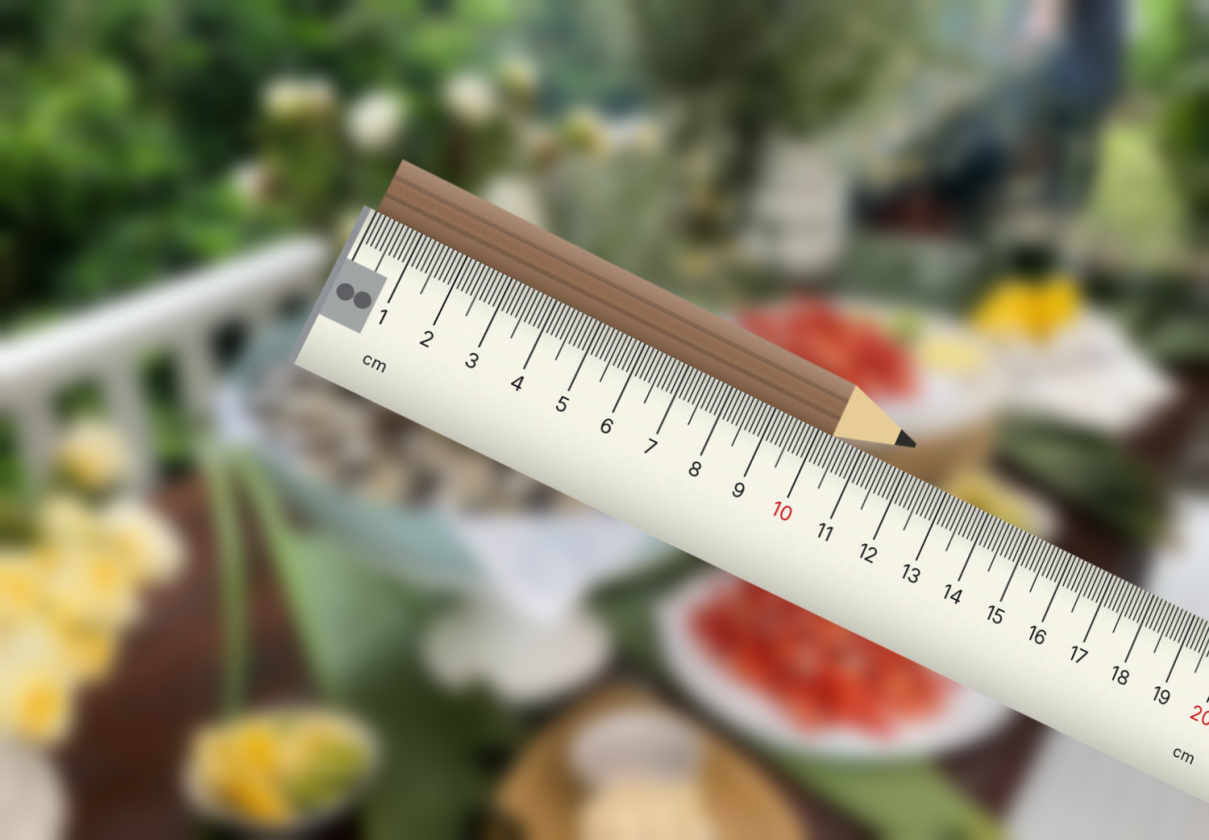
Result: 12 cm
